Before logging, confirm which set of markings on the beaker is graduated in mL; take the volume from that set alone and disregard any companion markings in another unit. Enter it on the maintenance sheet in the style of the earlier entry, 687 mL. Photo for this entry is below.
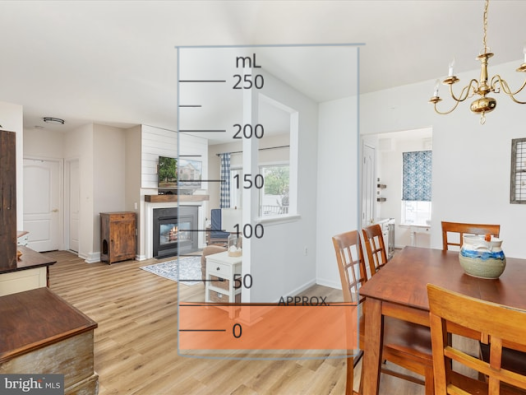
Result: 25 mL
